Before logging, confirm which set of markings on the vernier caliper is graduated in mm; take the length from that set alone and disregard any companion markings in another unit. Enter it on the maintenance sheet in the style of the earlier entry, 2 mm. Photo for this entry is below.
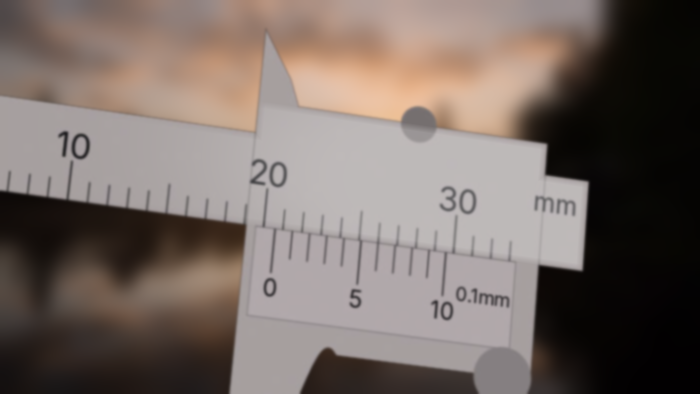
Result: 20.6 mm
